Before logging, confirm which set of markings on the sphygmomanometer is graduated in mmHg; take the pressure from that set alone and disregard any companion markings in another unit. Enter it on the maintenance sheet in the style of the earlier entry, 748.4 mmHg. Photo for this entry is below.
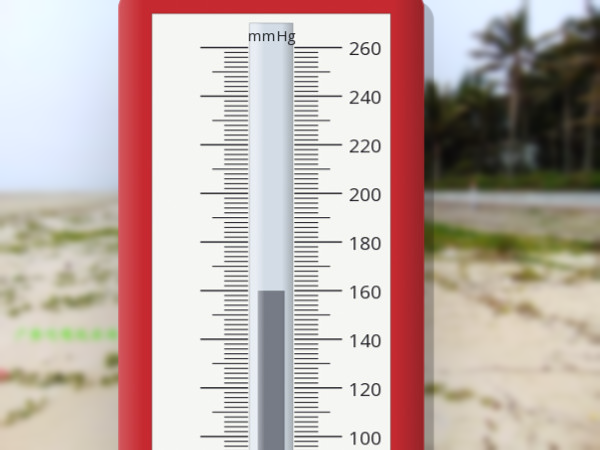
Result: 160 mmHg
